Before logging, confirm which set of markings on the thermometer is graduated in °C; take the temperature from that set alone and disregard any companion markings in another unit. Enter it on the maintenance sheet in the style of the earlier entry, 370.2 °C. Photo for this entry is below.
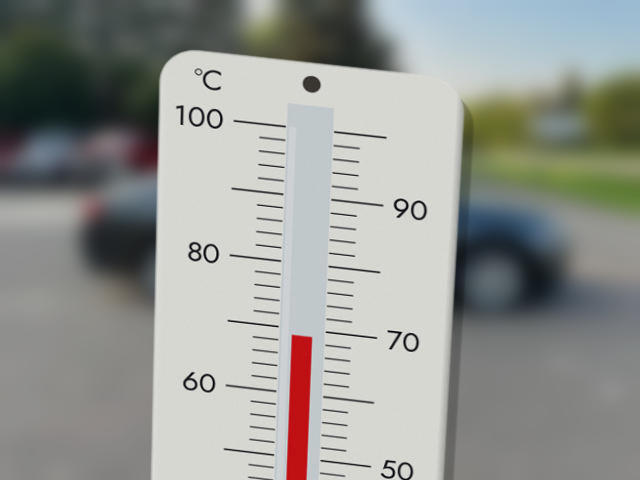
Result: 69 °C
